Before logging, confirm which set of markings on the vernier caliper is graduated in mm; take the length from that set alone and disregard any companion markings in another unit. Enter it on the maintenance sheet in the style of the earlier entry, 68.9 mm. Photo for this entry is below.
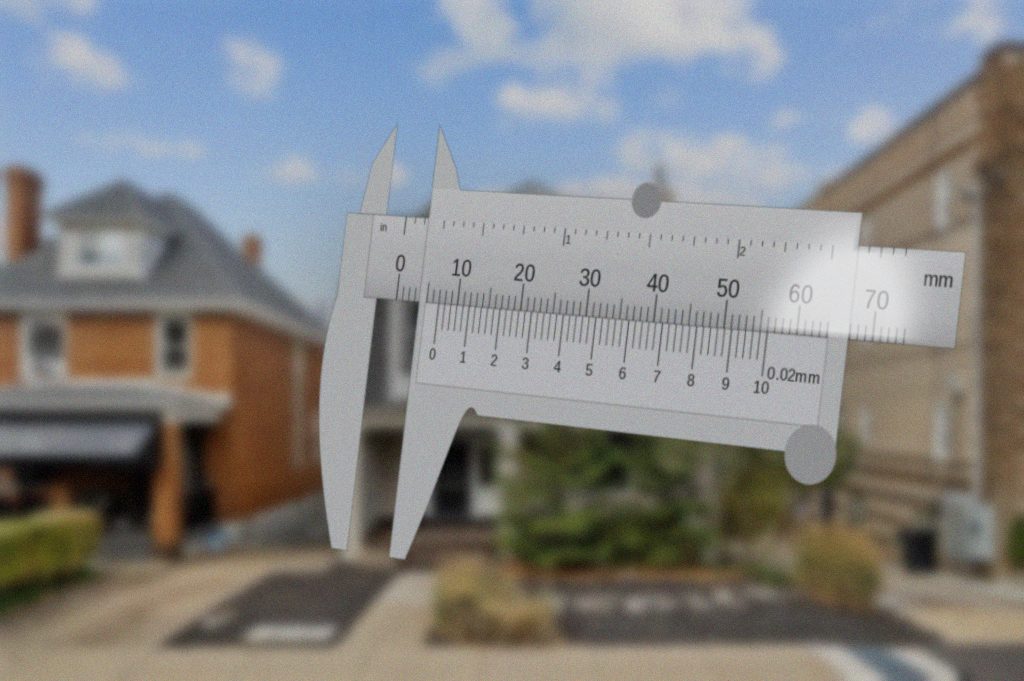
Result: 7.0 mm
